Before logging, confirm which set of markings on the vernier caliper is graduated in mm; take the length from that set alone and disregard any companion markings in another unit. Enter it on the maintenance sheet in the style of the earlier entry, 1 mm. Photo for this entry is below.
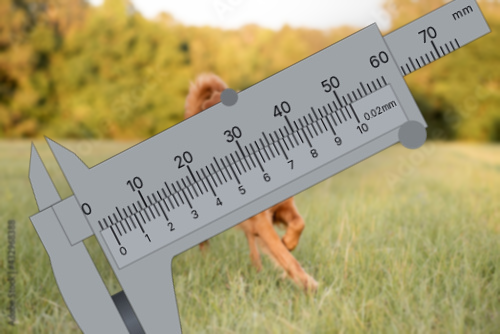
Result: 2.5 mm
